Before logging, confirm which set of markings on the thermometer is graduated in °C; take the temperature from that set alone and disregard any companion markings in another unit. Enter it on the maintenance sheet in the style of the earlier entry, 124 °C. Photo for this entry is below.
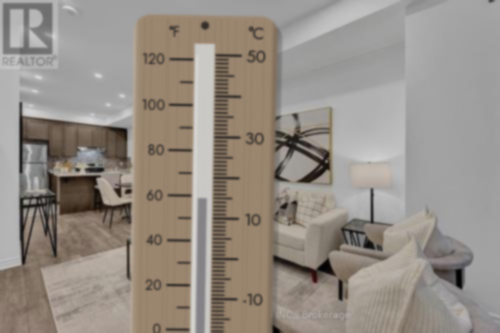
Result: 15 °C
